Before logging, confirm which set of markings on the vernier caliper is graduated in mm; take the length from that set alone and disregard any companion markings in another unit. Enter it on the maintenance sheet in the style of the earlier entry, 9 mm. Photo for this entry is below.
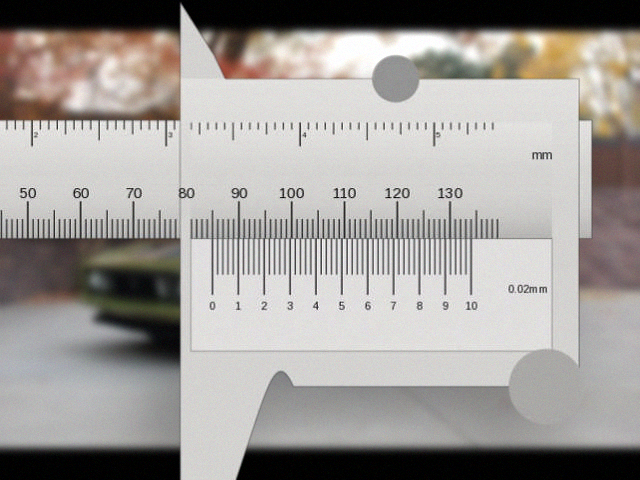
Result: 85.0 mm
